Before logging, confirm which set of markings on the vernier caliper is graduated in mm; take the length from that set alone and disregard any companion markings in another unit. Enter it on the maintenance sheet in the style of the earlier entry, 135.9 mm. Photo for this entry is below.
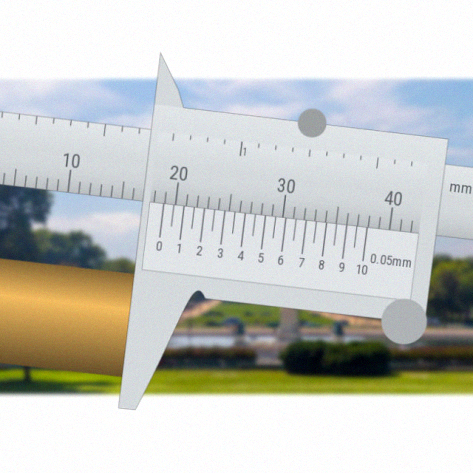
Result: 18.9 mm
